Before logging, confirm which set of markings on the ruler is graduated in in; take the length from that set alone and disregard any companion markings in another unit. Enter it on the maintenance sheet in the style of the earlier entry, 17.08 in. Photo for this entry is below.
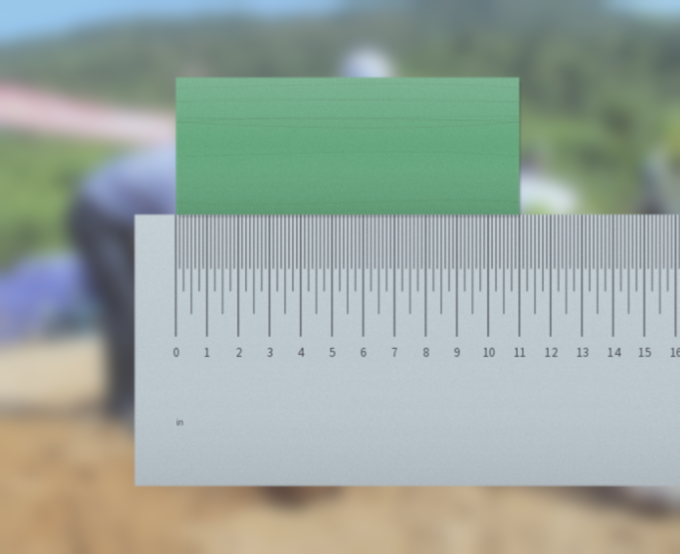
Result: 11 in
